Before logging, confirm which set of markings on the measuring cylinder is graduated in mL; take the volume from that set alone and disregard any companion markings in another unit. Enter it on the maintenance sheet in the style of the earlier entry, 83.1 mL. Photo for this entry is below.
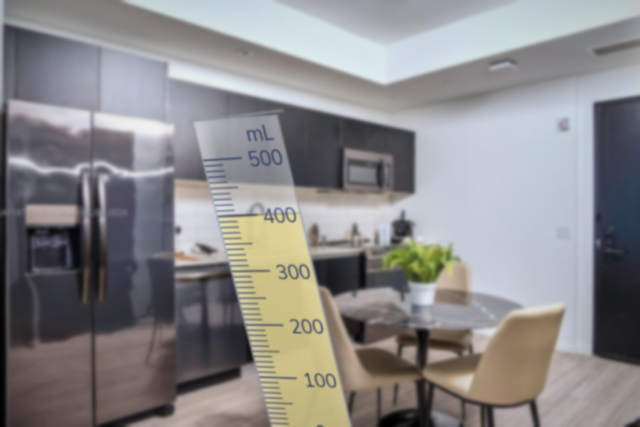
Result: 400 mL
